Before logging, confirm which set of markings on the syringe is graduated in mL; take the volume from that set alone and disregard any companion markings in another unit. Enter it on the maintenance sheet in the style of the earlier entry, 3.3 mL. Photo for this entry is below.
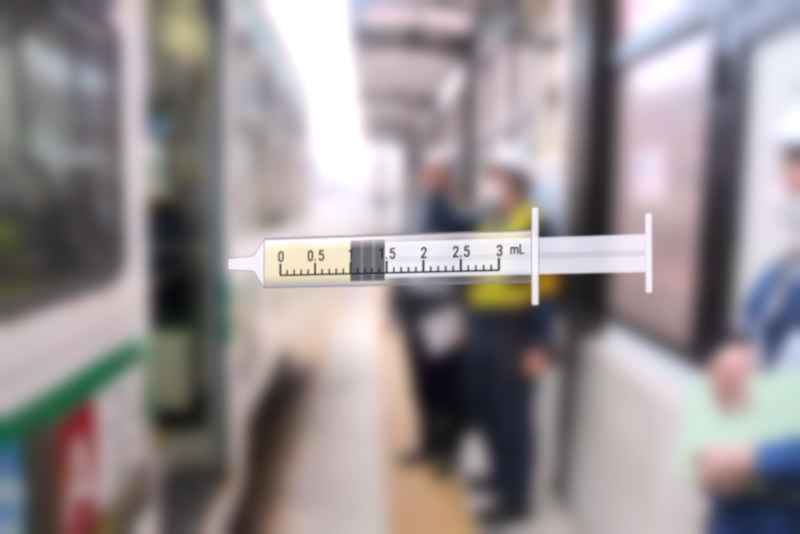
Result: 1 mL
